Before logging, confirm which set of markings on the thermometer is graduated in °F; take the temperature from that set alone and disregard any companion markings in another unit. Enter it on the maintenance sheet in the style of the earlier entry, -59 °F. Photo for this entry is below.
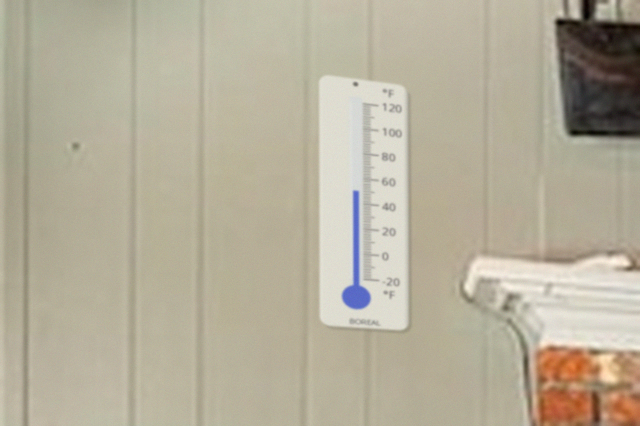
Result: 50 °F
